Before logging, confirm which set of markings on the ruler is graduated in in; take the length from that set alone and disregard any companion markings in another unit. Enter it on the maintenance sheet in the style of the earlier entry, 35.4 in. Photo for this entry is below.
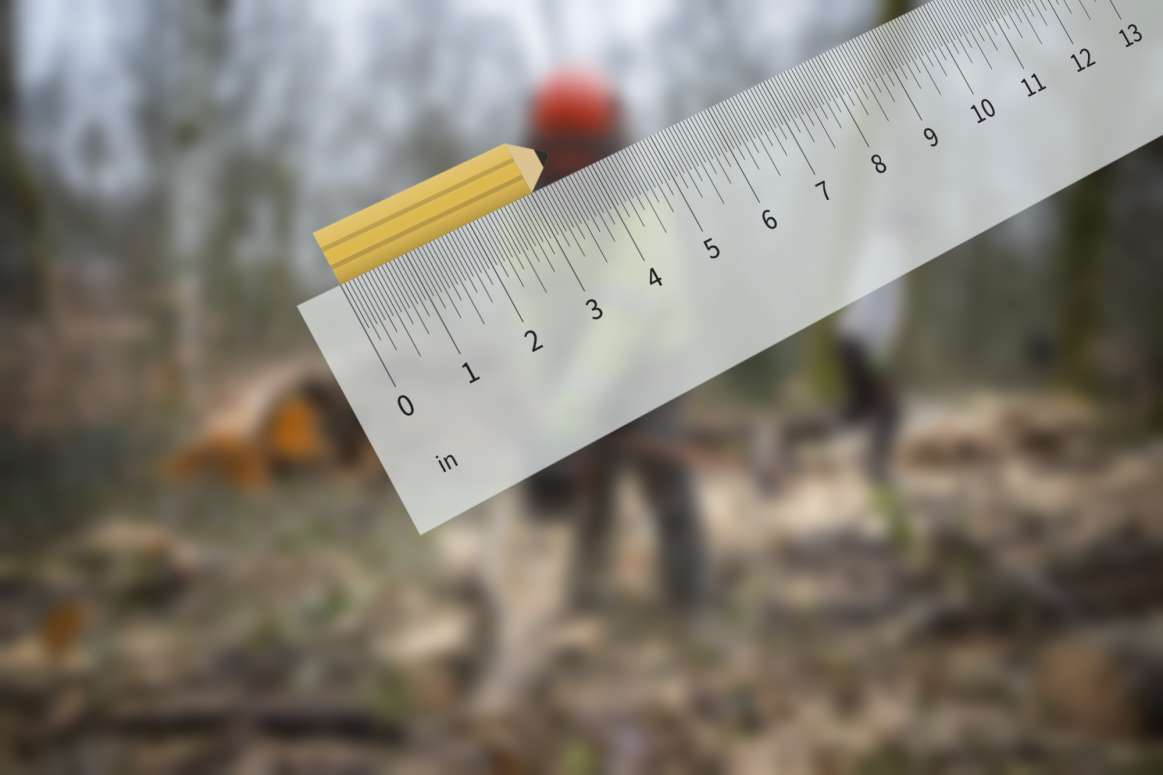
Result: 3.5 in
